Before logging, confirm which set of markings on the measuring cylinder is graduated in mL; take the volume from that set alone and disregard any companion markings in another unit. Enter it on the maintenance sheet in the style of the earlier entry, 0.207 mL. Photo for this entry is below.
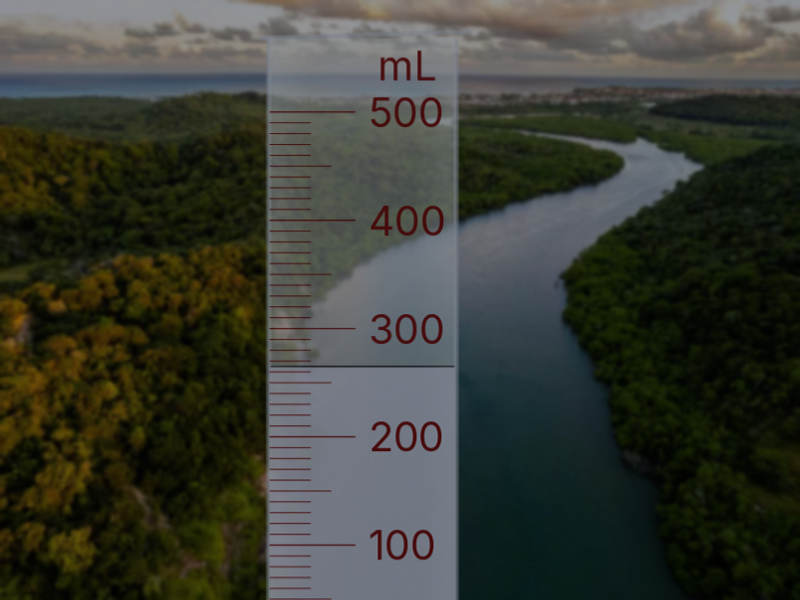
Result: 265 mL
